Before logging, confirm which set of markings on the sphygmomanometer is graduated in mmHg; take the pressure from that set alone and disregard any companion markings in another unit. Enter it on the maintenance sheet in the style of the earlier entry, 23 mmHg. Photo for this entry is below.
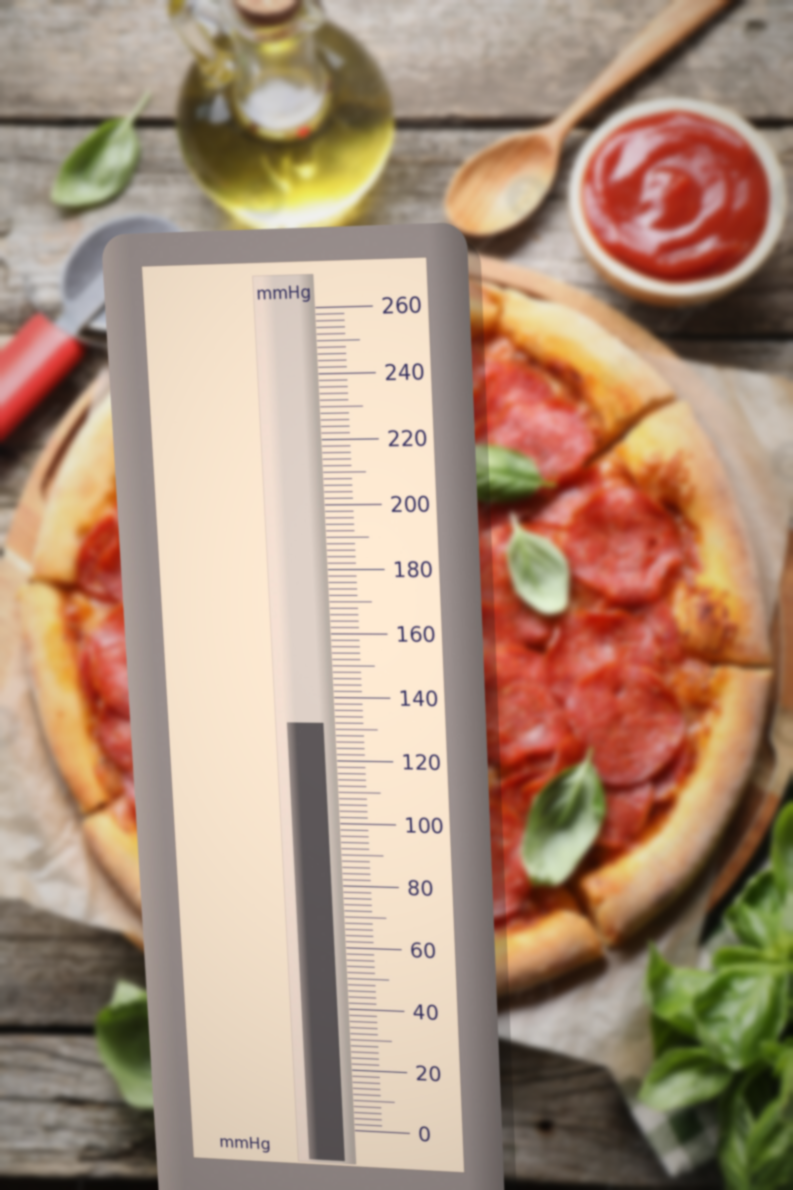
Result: 132 mmHg
